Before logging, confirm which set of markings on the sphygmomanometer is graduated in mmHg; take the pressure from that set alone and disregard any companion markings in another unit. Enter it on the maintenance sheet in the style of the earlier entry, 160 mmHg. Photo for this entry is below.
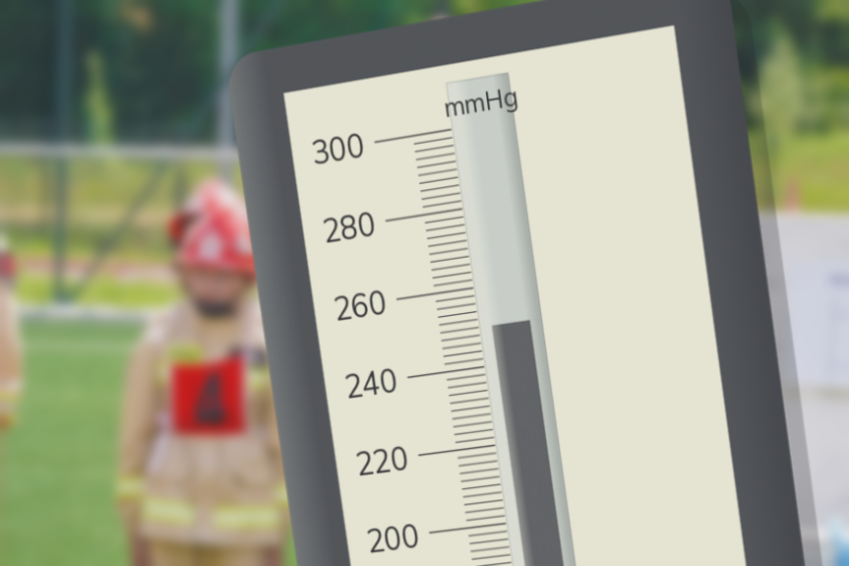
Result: 250 mmHg
